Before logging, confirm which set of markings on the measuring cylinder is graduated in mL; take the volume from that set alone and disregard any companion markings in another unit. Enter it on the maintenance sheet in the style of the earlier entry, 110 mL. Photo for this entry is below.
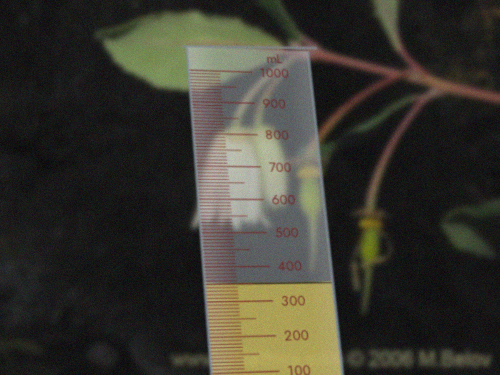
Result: 350 mL
